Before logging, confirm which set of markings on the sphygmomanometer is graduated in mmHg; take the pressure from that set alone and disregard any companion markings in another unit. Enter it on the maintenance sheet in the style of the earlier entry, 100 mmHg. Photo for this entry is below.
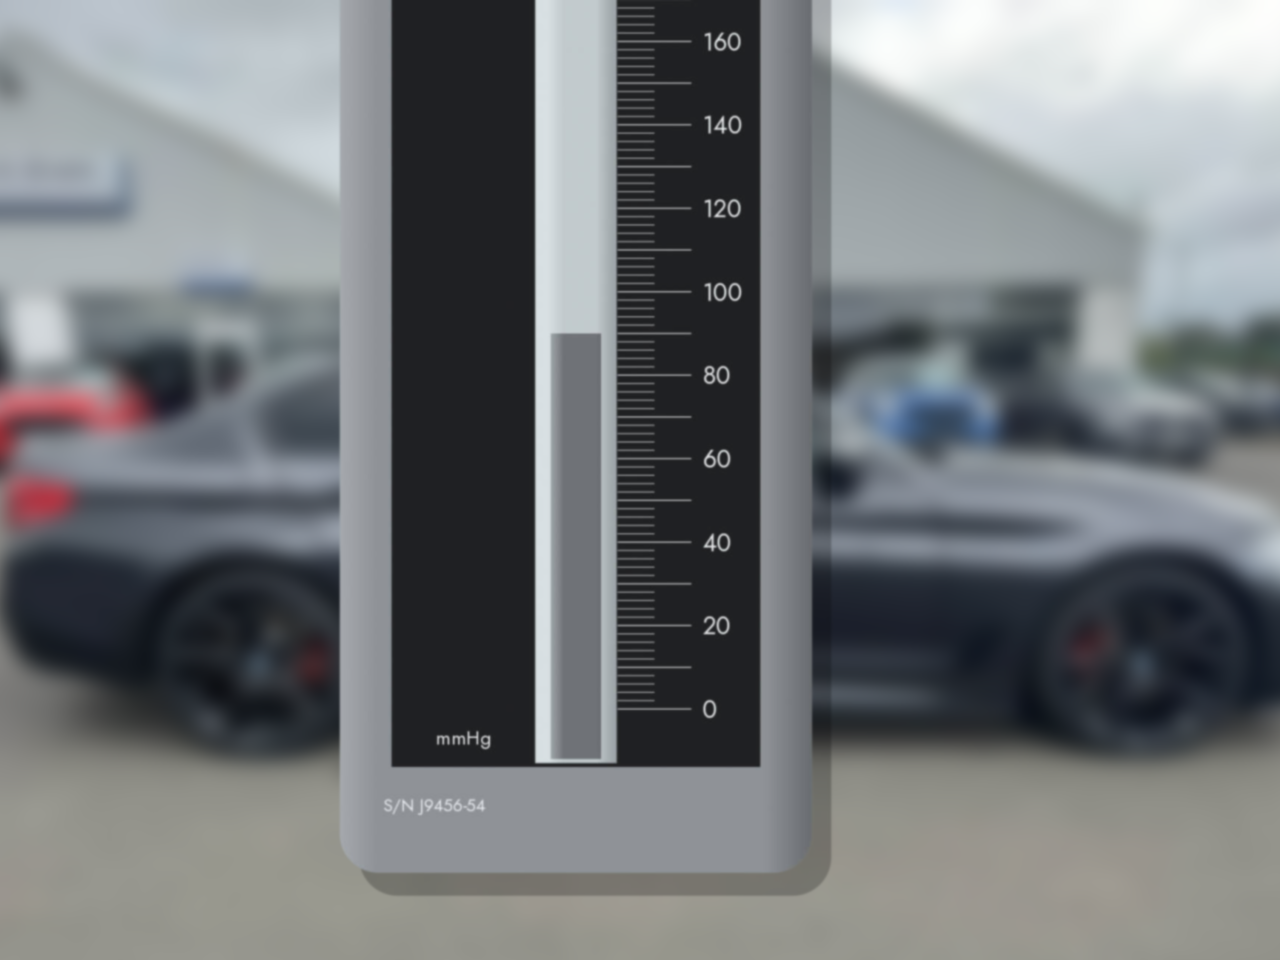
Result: 90 mmHg
